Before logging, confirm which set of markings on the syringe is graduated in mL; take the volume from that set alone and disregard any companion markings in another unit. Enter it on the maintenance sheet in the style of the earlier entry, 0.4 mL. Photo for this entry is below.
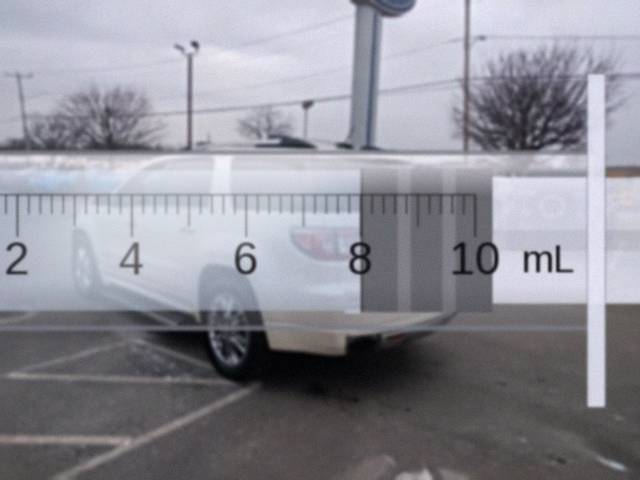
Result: 8 mL
